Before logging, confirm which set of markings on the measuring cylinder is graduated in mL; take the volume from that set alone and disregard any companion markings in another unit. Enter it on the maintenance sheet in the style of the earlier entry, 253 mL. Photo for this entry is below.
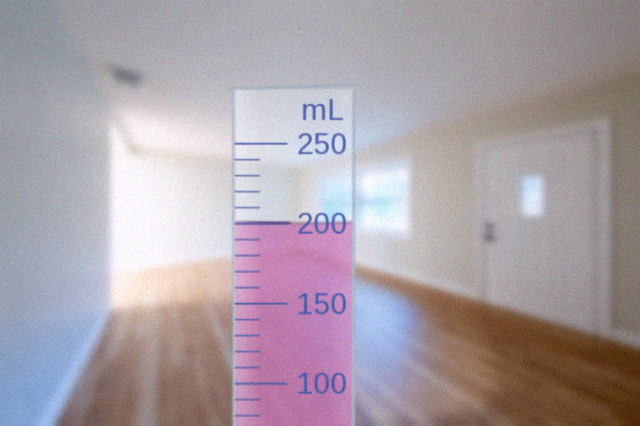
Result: 200 mL
